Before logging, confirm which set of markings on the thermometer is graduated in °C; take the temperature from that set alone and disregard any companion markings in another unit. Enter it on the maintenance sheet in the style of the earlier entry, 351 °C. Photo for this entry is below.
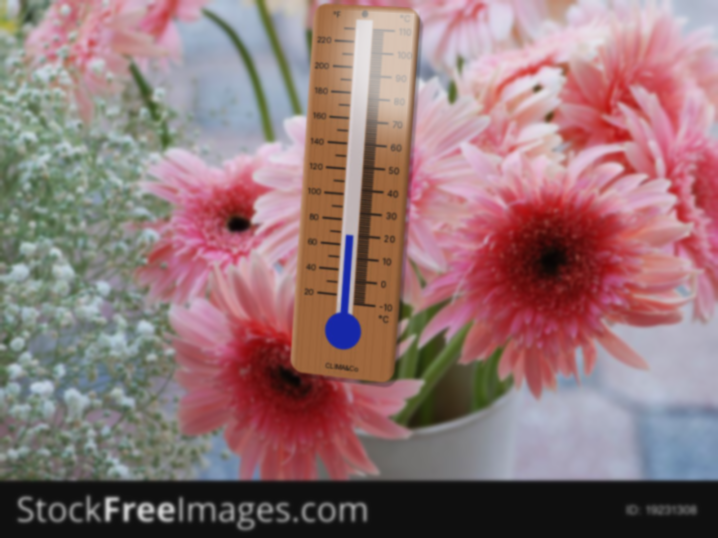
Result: 20 °C
